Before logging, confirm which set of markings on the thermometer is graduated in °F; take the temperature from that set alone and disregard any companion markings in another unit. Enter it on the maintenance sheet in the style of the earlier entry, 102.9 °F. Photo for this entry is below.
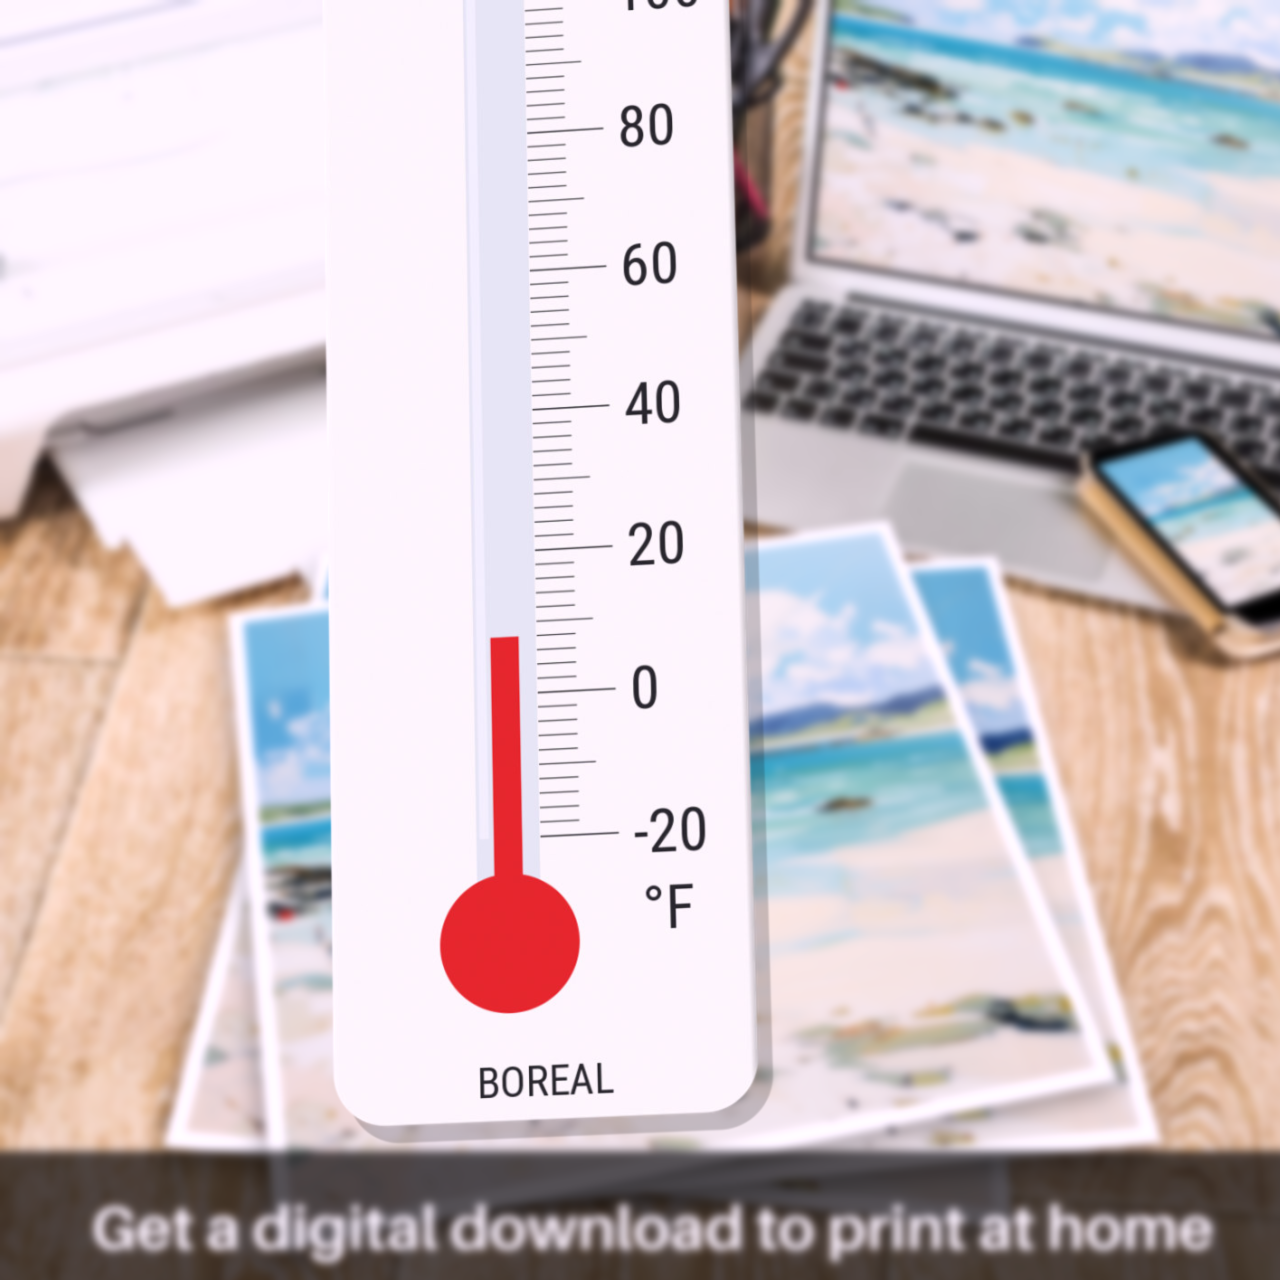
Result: 8 °F
